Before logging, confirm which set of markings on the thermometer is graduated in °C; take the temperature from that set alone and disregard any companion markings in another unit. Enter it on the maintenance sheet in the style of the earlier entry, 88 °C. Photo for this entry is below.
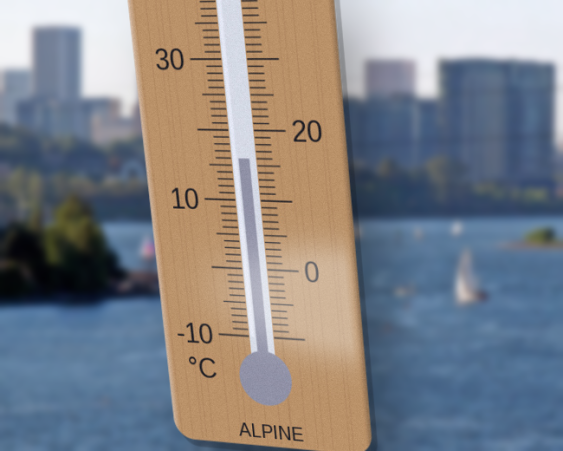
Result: 16 °C
